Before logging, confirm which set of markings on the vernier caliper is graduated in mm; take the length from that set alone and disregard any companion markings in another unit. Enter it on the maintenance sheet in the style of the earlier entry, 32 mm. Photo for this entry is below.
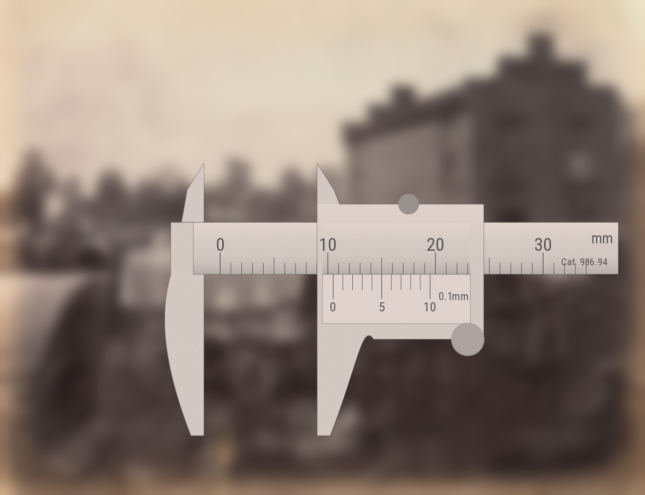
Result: 10.5 mm
